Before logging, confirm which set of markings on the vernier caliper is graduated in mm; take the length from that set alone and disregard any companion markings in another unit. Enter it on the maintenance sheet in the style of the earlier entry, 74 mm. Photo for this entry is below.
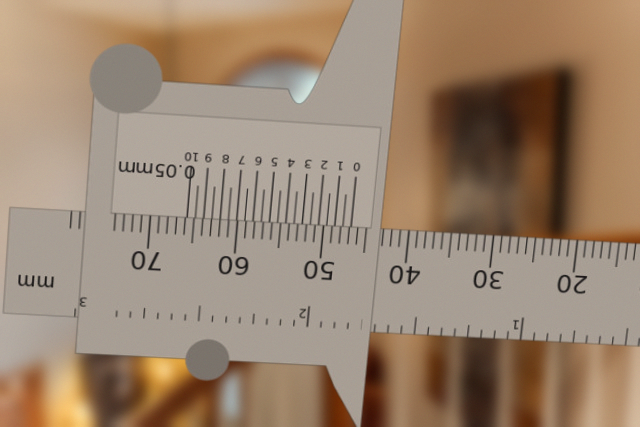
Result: 46.8 mm
